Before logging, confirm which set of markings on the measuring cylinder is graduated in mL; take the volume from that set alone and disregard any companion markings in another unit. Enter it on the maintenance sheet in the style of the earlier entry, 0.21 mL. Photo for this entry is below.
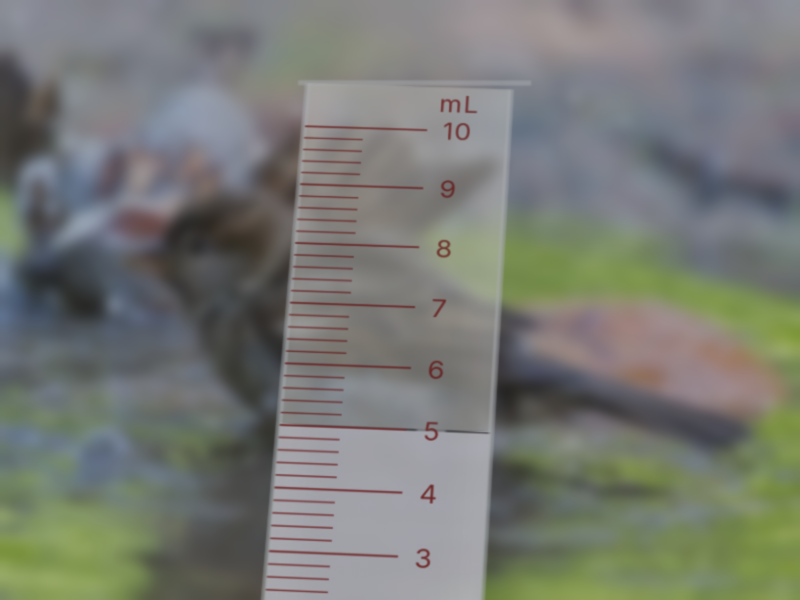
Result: 5 mL
